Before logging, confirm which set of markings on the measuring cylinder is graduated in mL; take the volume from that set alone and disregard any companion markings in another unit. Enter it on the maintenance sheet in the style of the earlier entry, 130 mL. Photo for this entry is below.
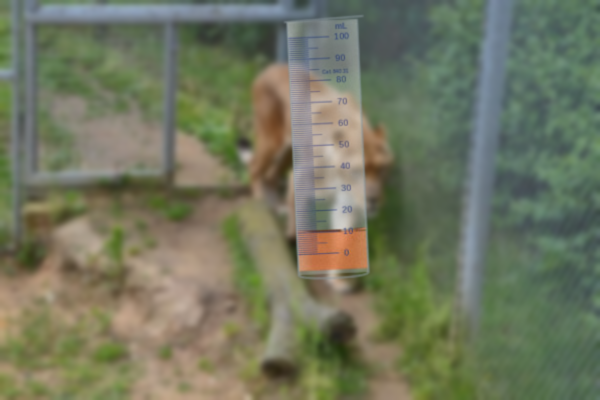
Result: 10 mL
